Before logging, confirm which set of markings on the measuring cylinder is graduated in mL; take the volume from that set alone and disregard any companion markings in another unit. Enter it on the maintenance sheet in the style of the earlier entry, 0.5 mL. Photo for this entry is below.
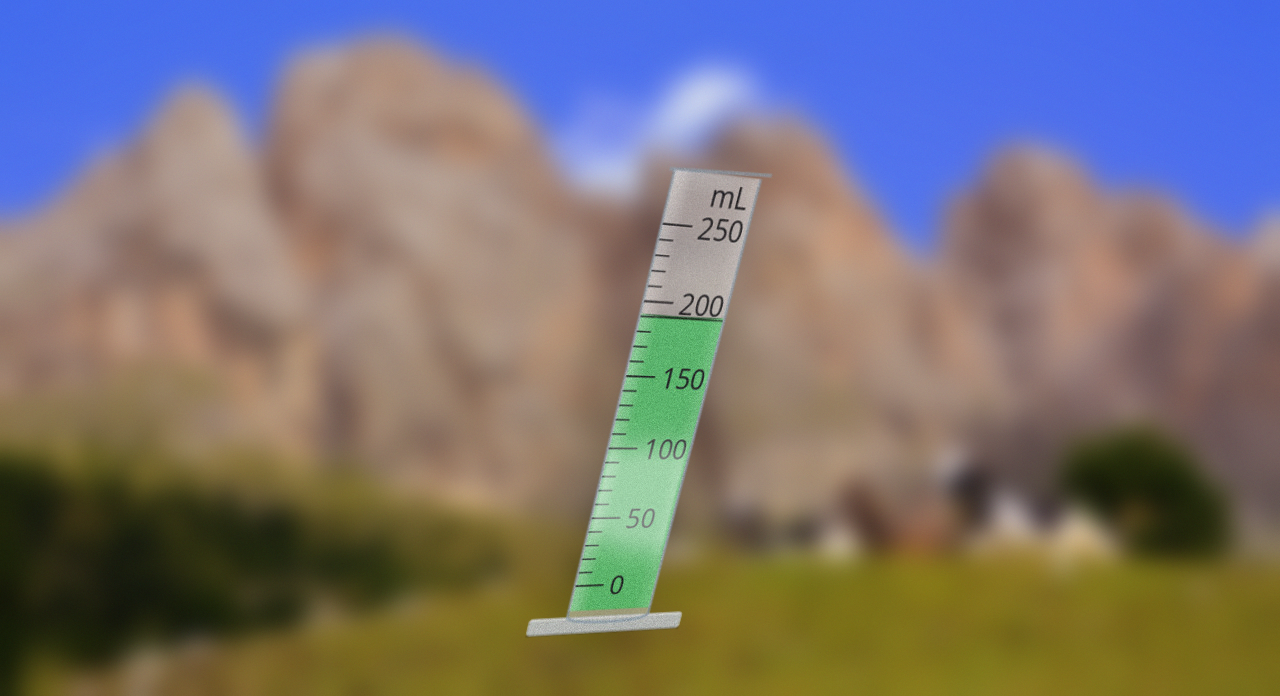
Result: 190 mL
